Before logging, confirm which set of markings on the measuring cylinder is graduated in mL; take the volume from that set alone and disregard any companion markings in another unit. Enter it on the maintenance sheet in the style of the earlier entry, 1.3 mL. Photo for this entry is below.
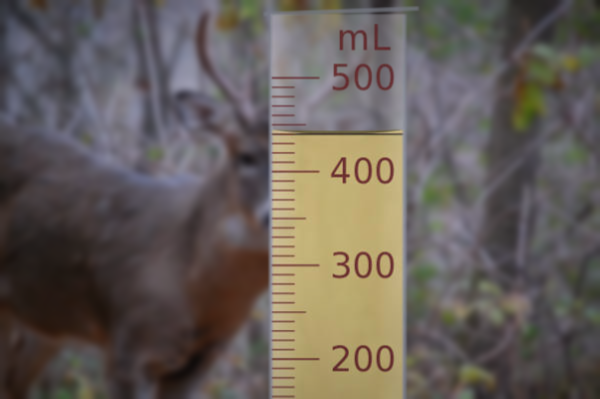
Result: 440 mL
